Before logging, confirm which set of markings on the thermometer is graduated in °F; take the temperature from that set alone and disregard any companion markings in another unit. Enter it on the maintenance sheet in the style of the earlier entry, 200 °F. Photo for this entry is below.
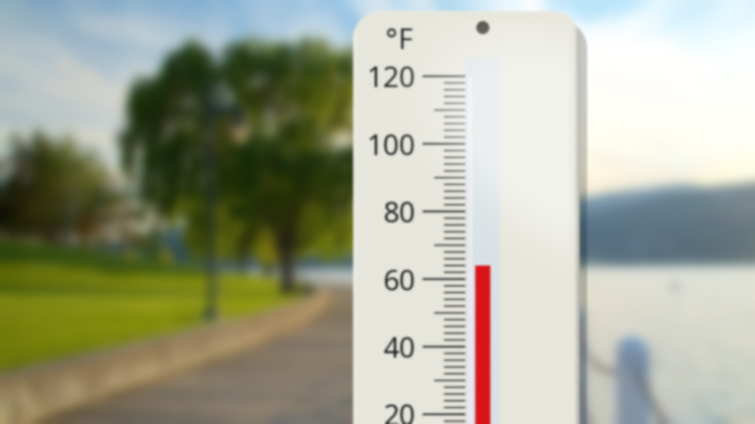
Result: 64 °F
